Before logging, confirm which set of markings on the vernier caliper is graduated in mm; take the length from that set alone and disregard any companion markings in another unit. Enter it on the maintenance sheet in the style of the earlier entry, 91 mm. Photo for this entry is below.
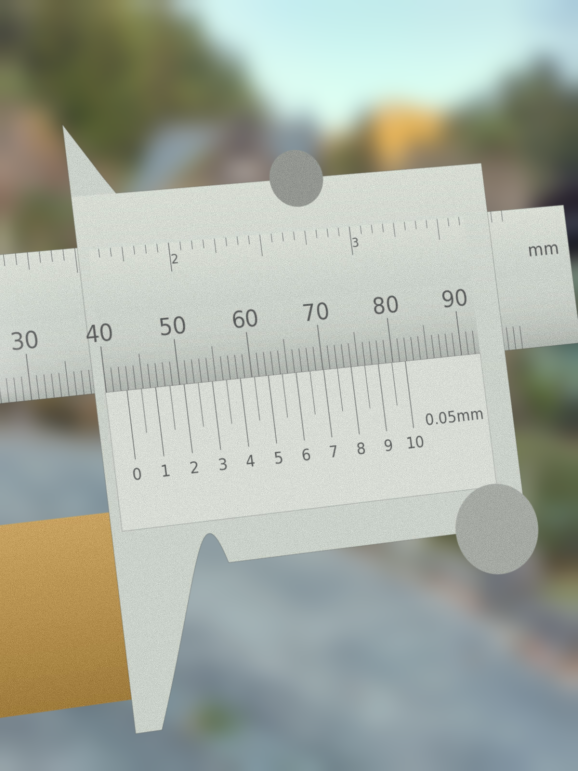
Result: 42.8 mm
